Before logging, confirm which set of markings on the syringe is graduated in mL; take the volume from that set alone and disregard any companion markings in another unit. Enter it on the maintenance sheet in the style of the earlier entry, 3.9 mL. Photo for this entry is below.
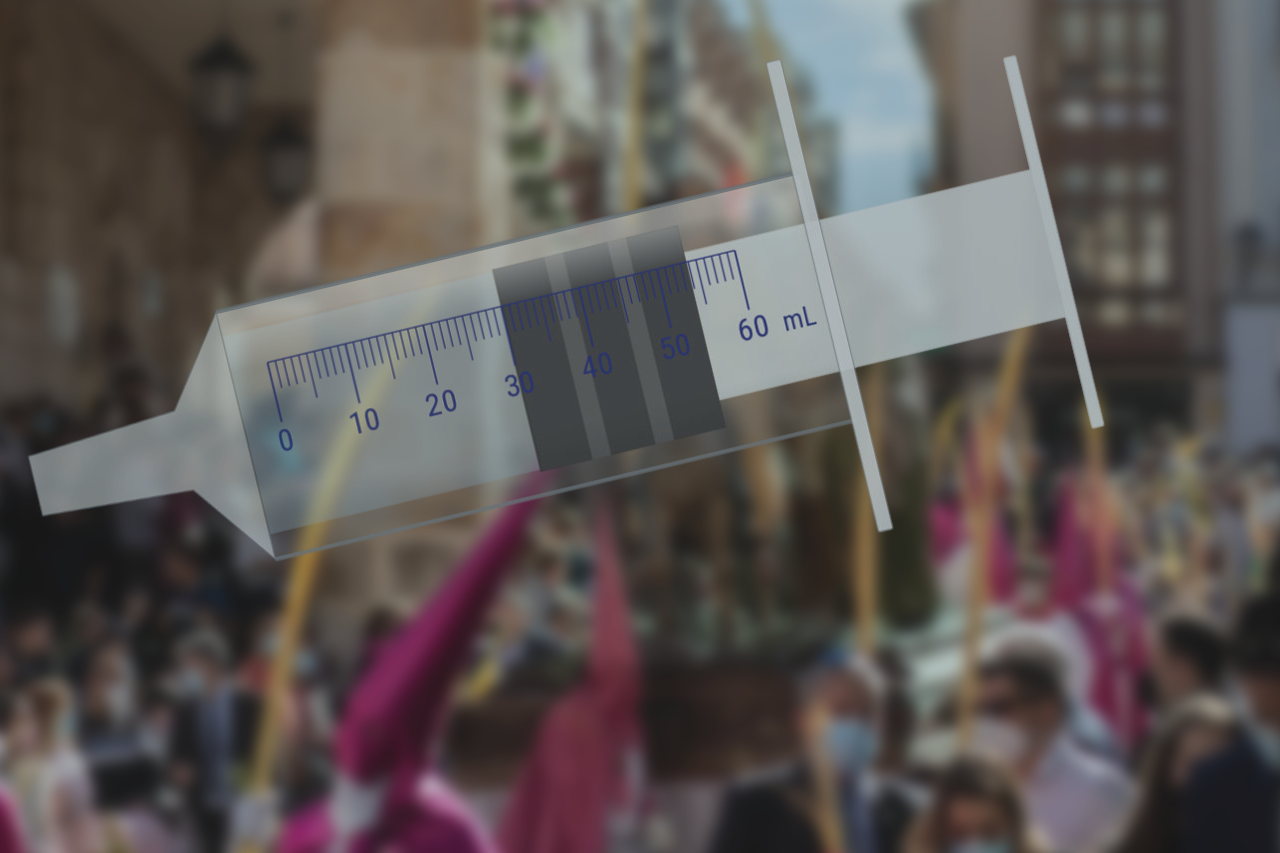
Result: 30 mL
